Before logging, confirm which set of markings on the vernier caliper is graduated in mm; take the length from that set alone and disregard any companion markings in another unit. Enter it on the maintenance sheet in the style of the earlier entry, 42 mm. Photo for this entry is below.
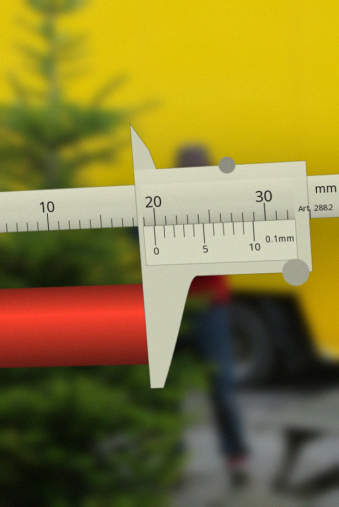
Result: 19.9 mm
